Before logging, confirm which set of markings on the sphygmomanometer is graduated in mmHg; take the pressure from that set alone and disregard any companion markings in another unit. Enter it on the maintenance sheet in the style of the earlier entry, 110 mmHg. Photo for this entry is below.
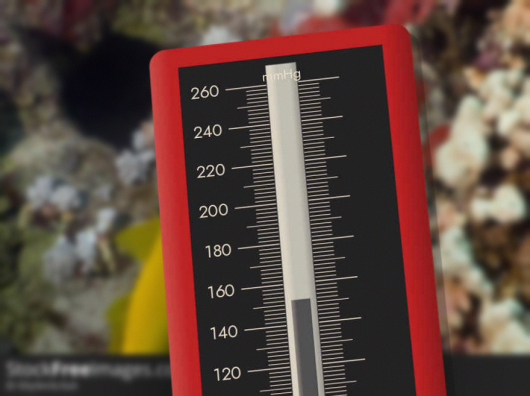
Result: 152 mmHg
